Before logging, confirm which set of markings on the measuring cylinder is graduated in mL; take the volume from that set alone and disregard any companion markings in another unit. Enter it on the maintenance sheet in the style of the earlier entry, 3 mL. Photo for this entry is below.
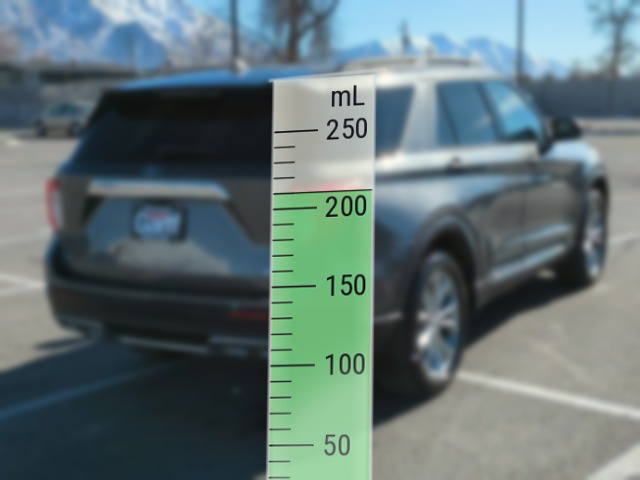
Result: 210 mL
